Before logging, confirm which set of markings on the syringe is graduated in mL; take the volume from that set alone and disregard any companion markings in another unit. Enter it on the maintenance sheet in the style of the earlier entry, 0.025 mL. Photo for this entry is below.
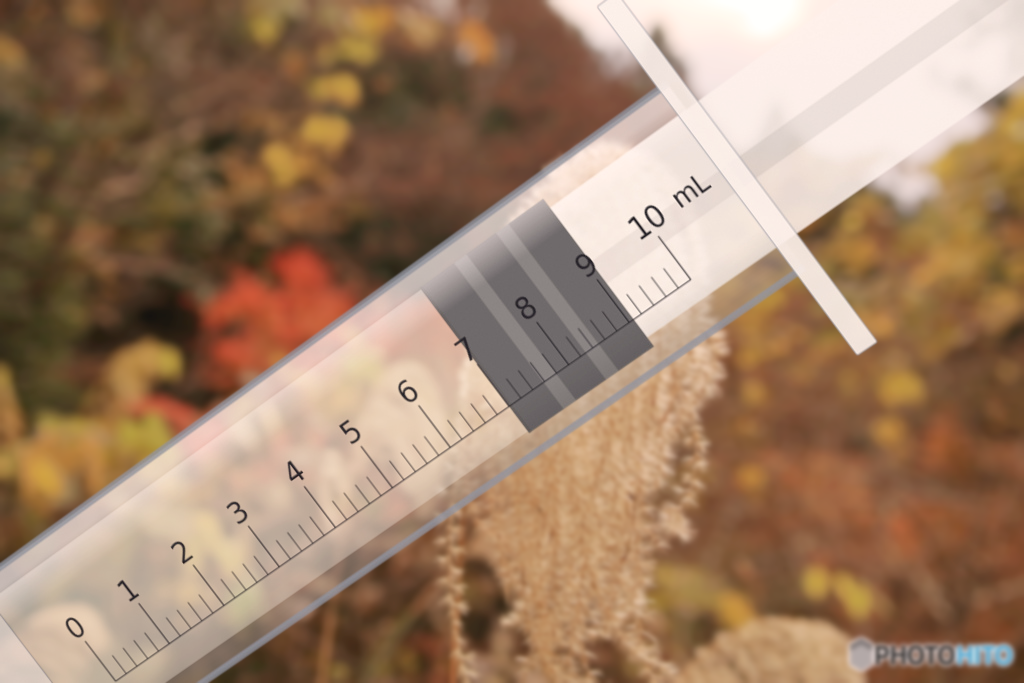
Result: 7 mL
